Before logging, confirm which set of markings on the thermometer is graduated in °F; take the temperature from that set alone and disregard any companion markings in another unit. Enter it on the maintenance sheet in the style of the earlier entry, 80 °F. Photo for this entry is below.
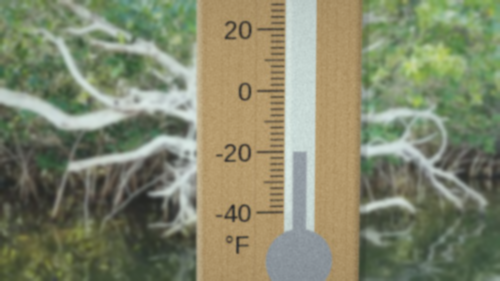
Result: -20 °F
